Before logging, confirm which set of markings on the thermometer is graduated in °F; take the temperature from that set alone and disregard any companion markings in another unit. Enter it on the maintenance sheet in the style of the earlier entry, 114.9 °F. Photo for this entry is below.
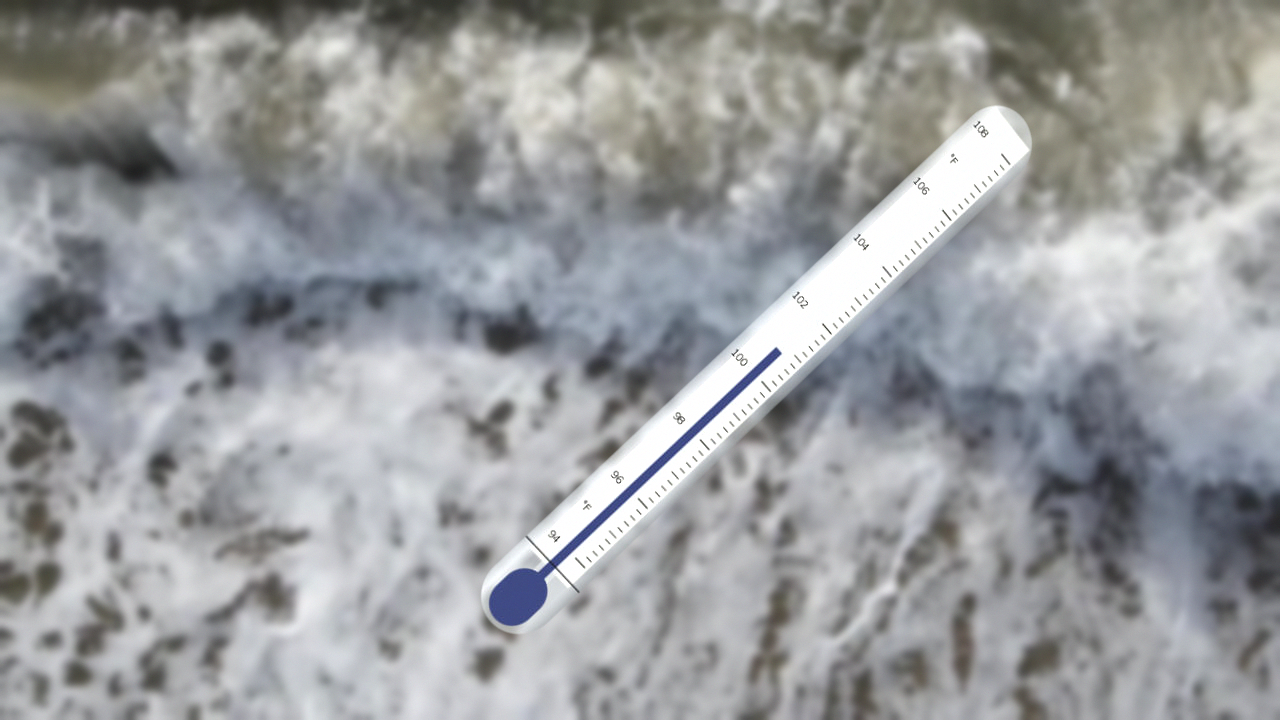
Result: 100.8 °F
